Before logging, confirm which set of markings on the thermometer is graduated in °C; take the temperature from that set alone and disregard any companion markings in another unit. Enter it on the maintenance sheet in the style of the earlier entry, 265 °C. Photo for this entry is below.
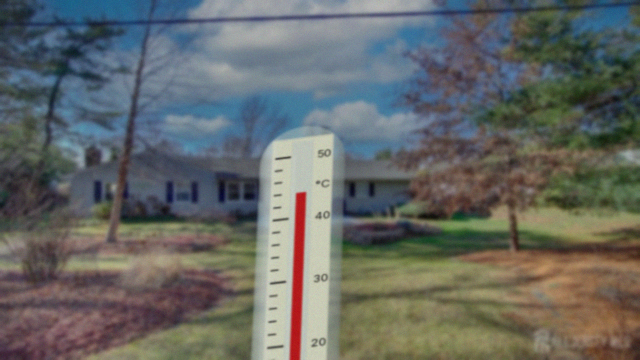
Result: 44 °C
